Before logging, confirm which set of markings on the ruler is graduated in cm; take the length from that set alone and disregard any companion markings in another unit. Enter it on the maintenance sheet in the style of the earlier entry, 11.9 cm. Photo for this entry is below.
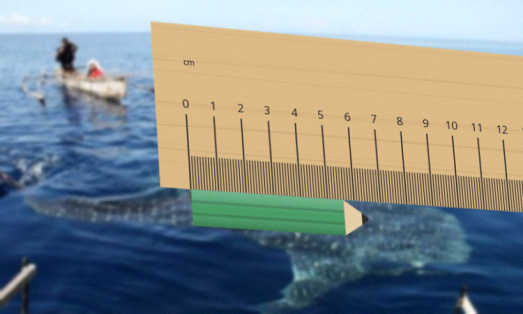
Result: 6.5 cm
